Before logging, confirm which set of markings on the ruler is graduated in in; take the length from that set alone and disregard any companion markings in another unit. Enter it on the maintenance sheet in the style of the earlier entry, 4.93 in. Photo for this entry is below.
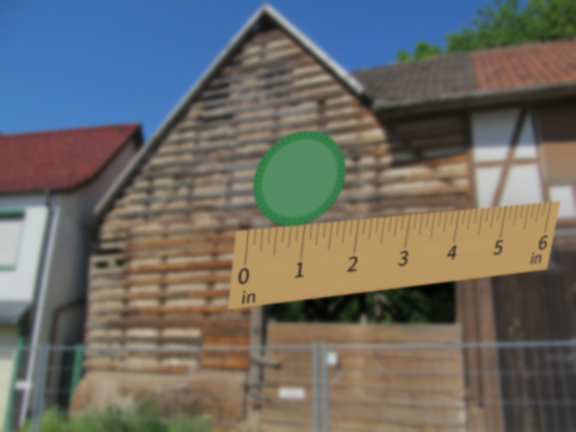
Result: 1.625 in
